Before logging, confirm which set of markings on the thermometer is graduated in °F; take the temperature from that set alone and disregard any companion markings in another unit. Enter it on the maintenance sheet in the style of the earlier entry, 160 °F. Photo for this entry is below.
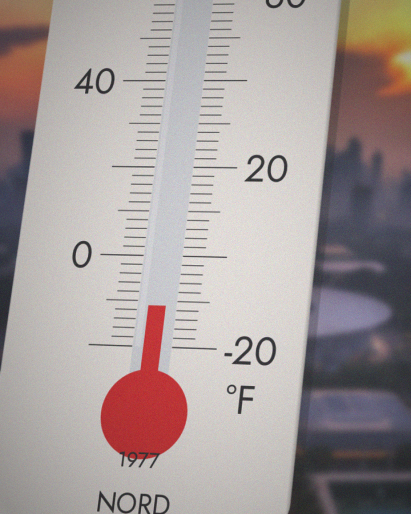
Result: -11 °F
